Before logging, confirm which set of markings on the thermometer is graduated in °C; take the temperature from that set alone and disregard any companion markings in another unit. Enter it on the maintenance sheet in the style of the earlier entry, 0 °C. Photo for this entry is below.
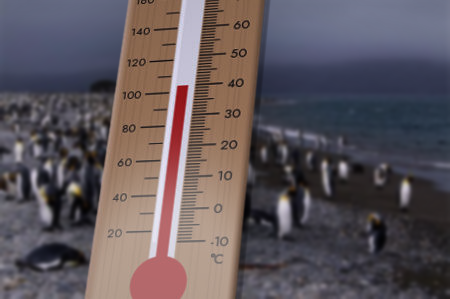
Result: 40 °C
